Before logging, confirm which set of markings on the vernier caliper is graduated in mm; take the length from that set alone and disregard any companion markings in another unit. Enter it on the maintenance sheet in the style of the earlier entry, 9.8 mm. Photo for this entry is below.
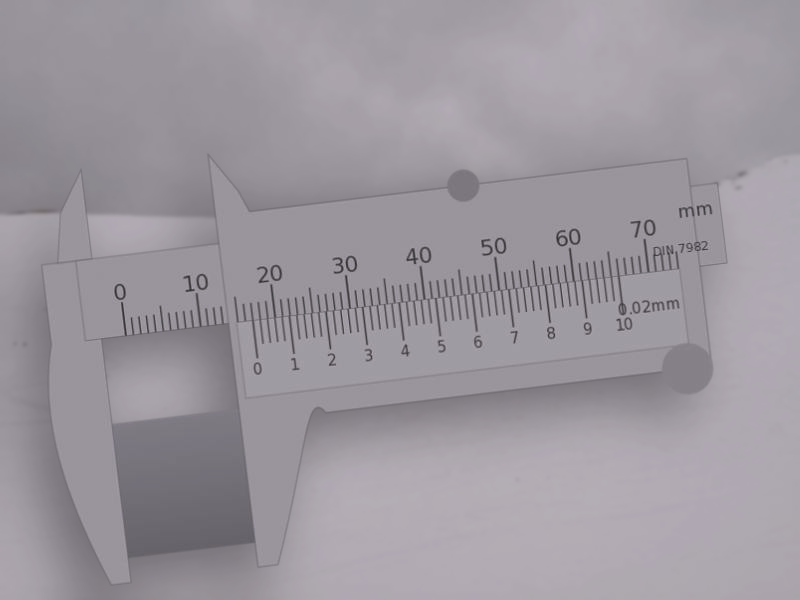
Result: 17.0 mm
